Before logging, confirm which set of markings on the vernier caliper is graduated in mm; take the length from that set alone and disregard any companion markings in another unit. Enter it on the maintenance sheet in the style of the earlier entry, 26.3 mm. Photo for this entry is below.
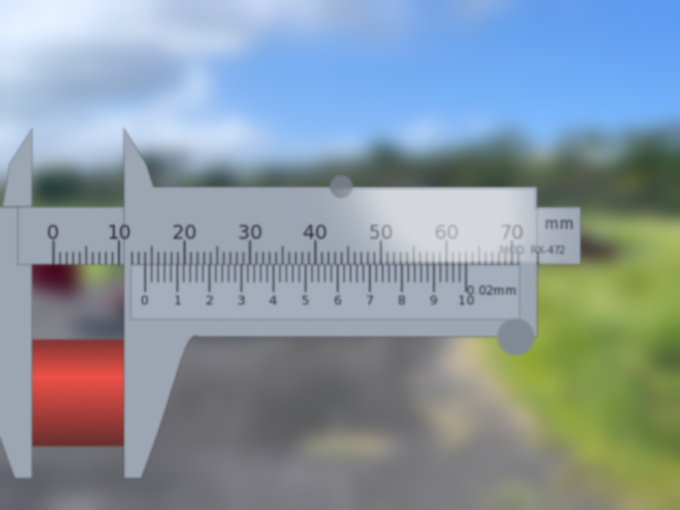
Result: 14.0 mm
